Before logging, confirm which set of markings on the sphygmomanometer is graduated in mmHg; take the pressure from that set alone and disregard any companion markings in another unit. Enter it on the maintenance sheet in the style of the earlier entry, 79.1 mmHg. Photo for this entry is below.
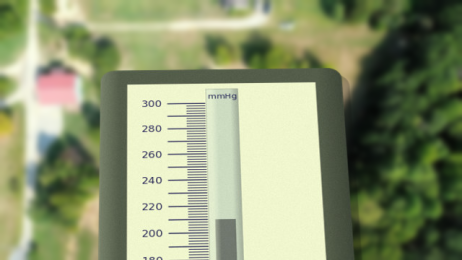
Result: 210 mmHg
